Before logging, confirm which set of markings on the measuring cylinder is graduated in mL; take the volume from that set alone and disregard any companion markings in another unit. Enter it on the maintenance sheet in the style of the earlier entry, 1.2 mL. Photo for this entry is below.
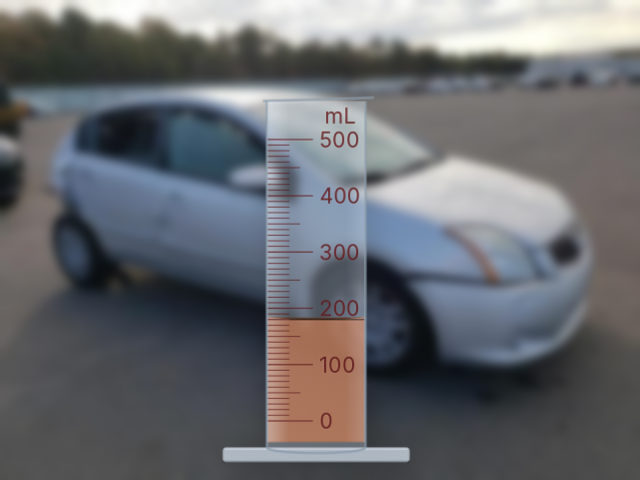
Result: 180 mL
